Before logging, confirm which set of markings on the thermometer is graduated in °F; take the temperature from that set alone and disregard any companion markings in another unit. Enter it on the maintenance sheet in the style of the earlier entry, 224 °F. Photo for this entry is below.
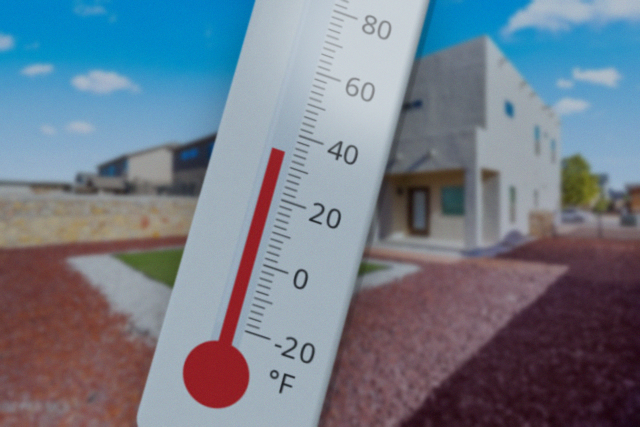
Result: 34 °F
